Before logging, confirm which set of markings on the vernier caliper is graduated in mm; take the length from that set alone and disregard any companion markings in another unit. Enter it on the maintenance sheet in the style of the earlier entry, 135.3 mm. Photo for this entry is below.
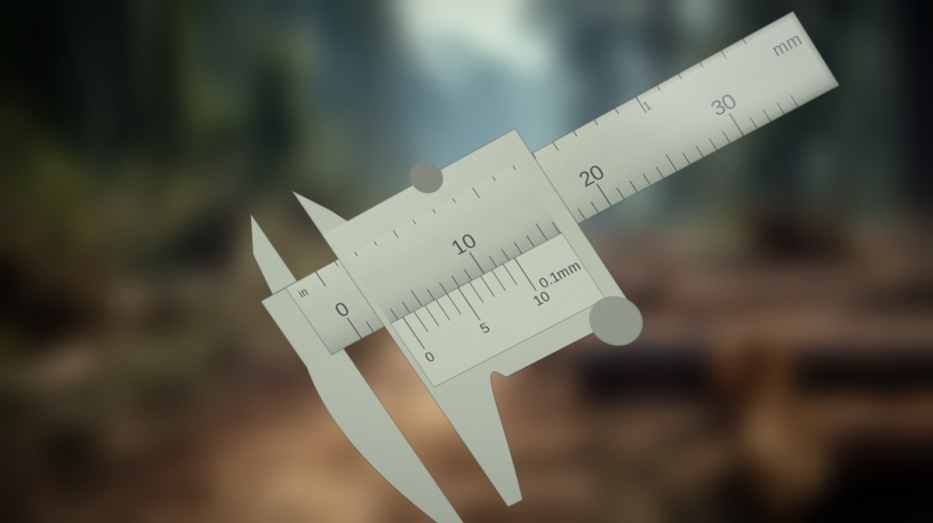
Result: 3.4 mm
